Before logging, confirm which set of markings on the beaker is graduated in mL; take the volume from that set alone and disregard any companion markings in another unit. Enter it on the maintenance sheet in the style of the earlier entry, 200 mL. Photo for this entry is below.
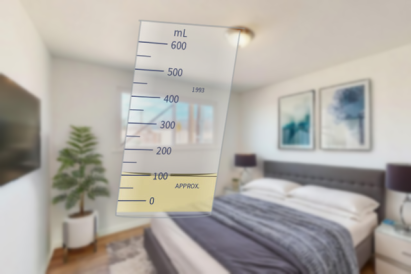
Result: 100 mL
